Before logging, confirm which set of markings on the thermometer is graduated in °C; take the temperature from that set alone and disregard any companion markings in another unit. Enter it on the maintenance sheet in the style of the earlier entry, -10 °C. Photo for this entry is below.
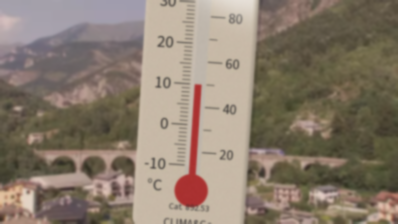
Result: 10 °C
